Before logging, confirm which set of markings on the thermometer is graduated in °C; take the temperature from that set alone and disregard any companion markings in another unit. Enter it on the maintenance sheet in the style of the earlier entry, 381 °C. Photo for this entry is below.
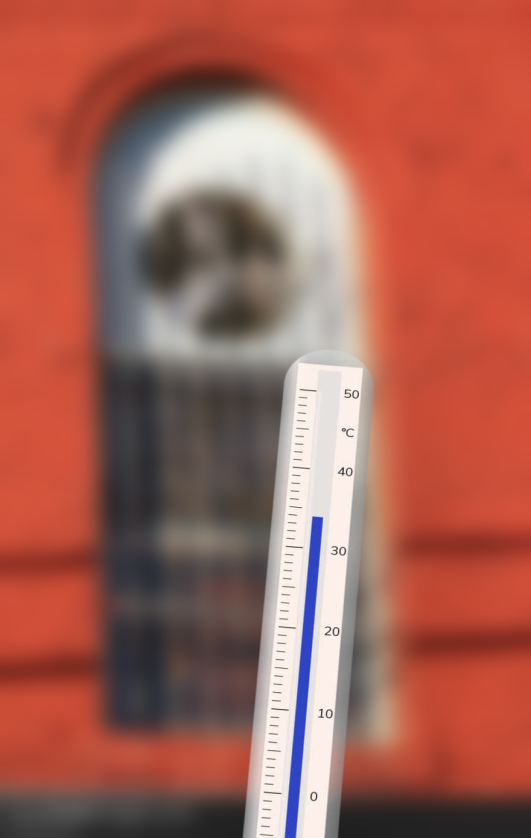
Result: 34 °C
